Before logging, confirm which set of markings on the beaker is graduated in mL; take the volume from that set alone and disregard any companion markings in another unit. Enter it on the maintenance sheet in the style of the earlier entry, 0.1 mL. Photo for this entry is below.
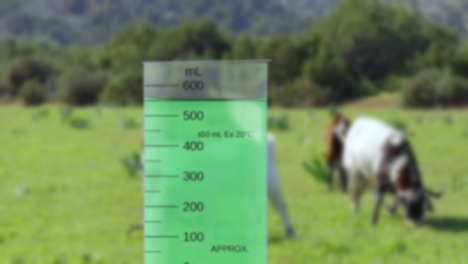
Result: 550 mL
